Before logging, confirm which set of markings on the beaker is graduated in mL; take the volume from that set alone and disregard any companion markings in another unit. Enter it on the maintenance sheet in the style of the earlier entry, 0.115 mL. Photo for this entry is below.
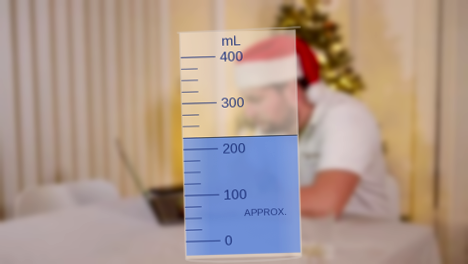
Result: 225 mL
